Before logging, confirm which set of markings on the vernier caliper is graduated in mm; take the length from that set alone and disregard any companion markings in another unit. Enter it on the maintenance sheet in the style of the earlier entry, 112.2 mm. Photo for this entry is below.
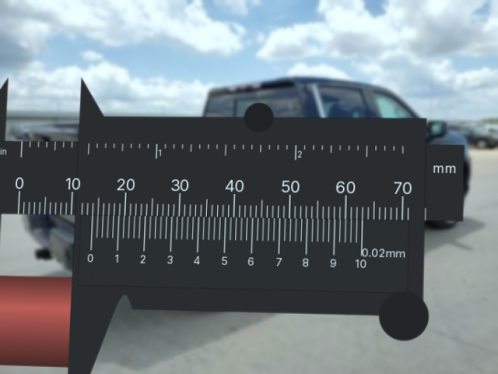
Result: 14.0 mm
